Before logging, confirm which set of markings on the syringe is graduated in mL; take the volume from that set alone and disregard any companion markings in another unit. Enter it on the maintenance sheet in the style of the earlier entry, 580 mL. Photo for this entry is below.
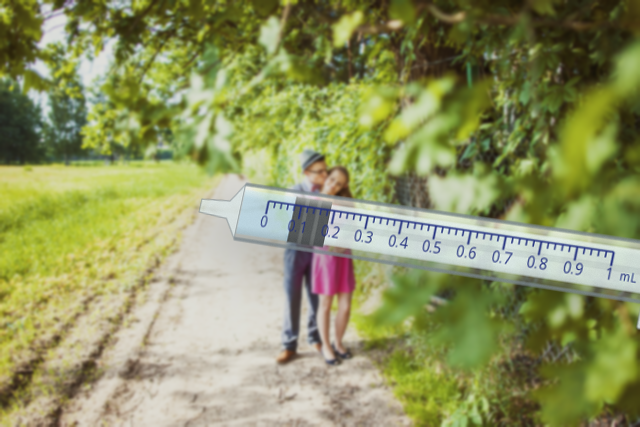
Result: 0.08 mL
